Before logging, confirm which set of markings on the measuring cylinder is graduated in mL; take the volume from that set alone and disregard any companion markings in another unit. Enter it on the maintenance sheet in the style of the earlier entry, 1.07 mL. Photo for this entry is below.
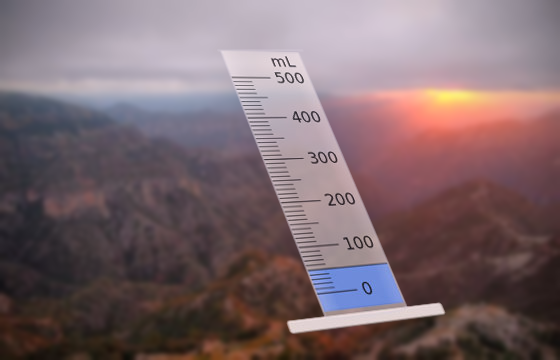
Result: 50 mL
